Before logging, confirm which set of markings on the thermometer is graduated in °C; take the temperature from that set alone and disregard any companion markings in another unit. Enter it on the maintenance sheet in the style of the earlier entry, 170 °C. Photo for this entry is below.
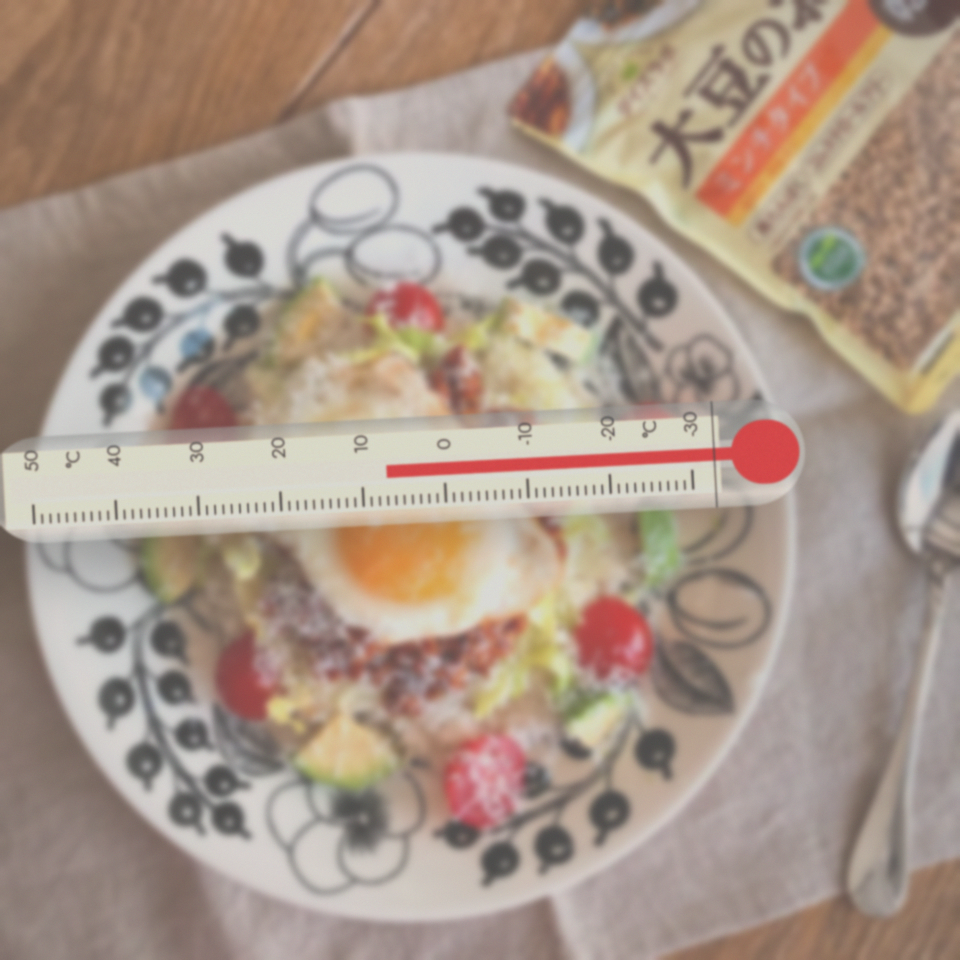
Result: 7 °C
